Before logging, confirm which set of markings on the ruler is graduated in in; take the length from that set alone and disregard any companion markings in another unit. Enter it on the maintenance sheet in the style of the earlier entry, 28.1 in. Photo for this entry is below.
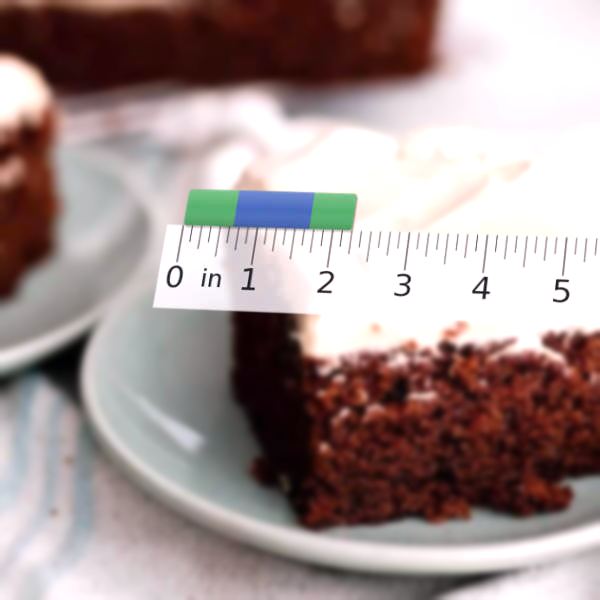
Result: 2.25 in
